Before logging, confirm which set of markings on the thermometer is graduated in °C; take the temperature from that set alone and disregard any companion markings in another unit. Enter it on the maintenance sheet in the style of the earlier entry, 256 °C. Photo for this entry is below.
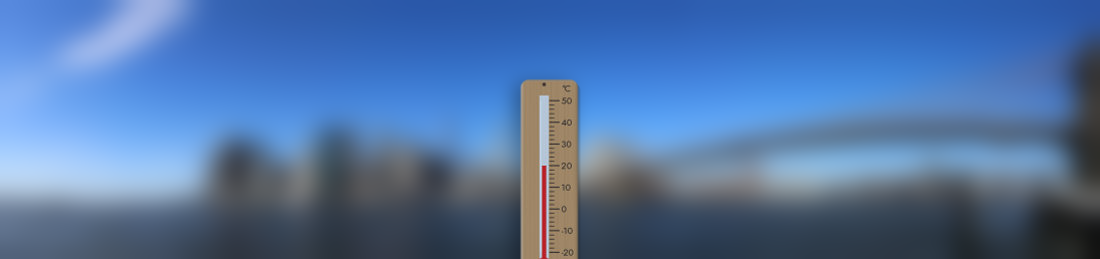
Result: 20 °C
